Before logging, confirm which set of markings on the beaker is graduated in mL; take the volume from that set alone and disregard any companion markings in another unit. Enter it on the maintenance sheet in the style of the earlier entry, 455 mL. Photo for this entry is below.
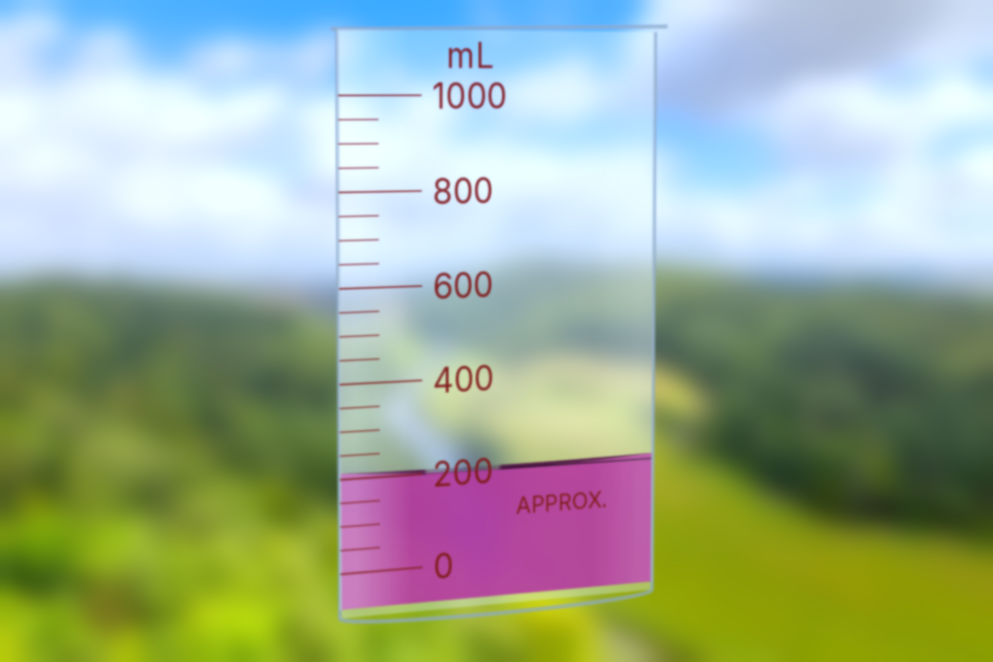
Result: 200 mL
